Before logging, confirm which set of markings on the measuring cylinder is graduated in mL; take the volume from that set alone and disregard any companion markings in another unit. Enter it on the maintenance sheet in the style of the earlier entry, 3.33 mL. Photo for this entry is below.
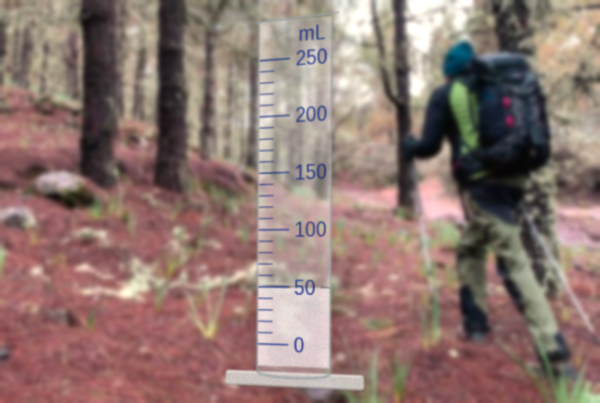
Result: 50 mL
